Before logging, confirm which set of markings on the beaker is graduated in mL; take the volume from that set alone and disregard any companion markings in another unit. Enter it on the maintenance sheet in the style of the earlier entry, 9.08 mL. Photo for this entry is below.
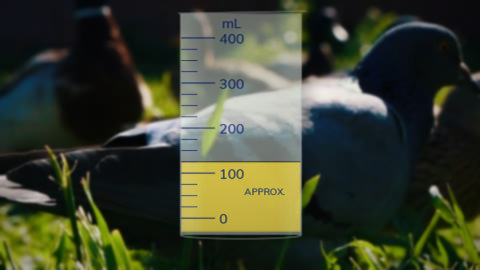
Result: 125 mL
